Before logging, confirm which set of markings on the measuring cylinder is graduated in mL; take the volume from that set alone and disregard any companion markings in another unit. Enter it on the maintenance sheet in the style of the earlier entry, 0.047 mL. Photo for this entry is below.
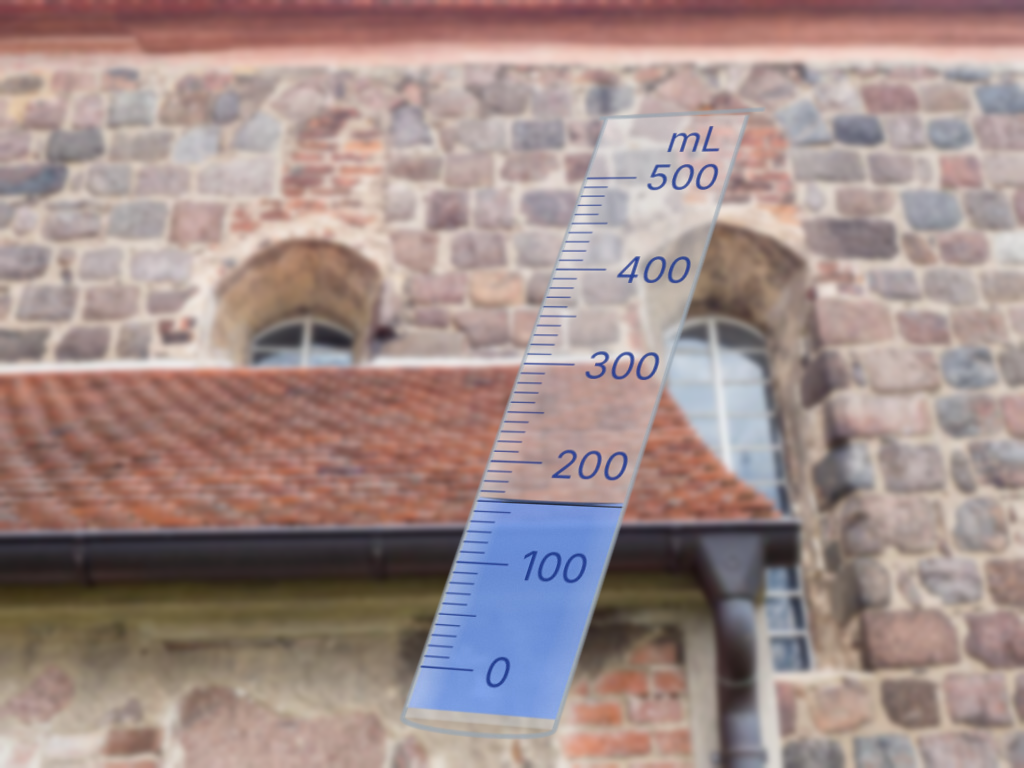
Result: 160 mL
